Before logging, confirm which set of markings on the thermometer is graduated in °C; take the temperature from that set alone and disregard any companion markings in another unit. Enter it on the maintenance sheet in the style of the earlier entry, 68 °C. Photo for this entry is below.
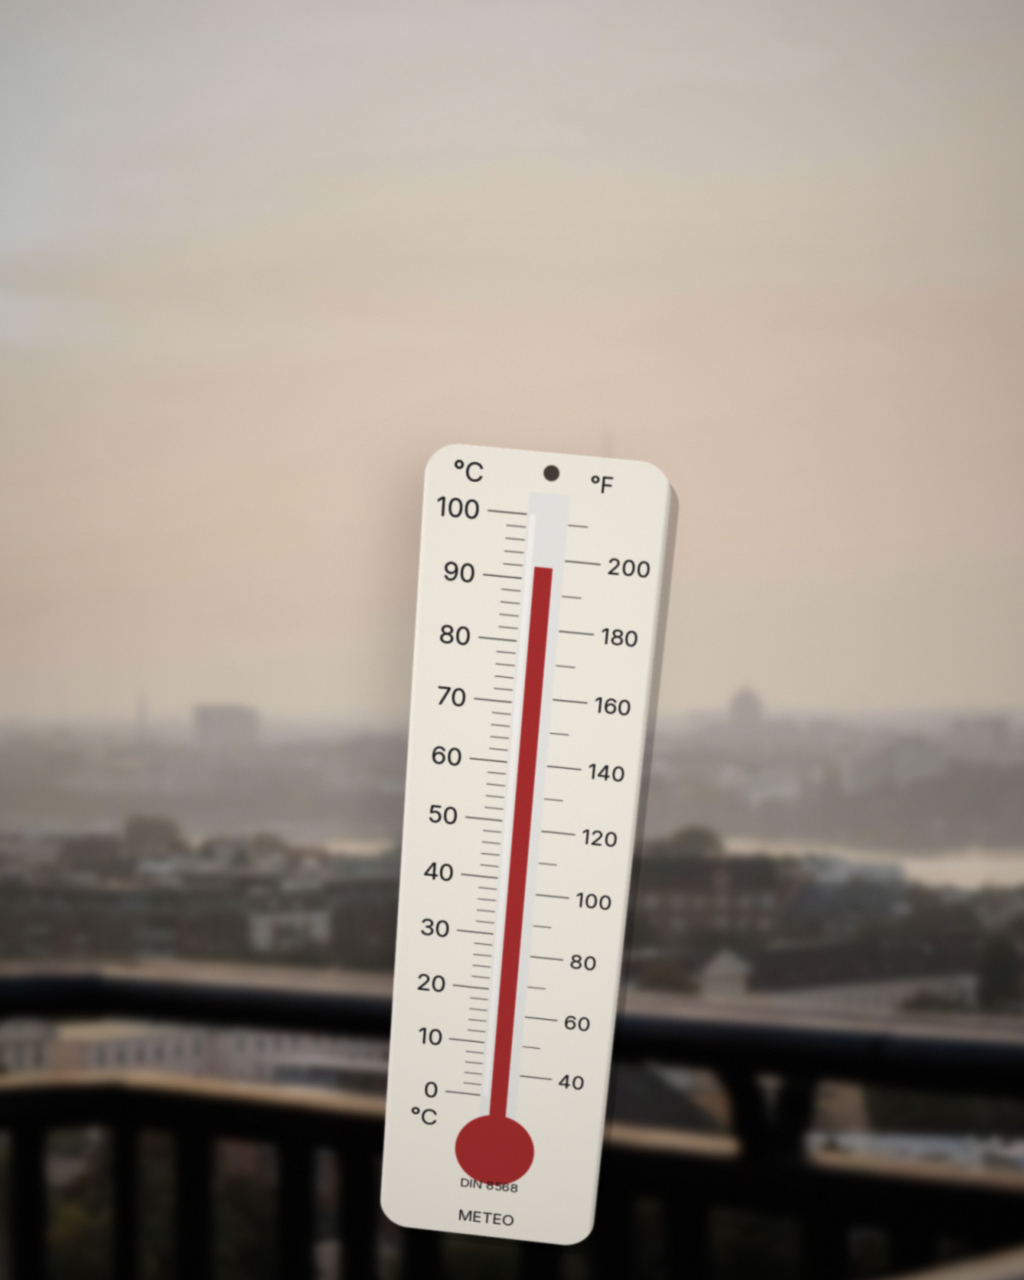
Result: 92 °C
